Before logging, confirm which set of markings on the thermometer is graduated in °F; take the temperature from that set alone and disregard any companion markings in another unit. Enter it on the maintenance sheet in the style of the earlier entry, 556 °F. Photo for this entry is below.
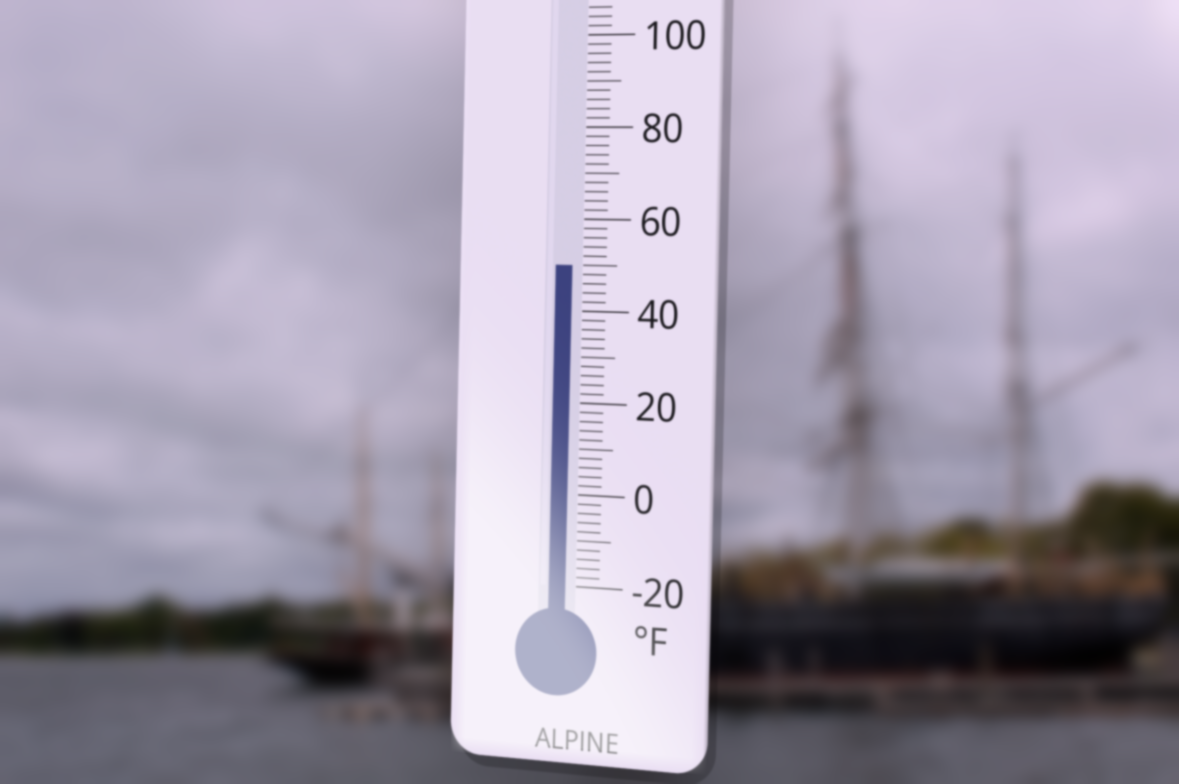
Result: 50 °F
